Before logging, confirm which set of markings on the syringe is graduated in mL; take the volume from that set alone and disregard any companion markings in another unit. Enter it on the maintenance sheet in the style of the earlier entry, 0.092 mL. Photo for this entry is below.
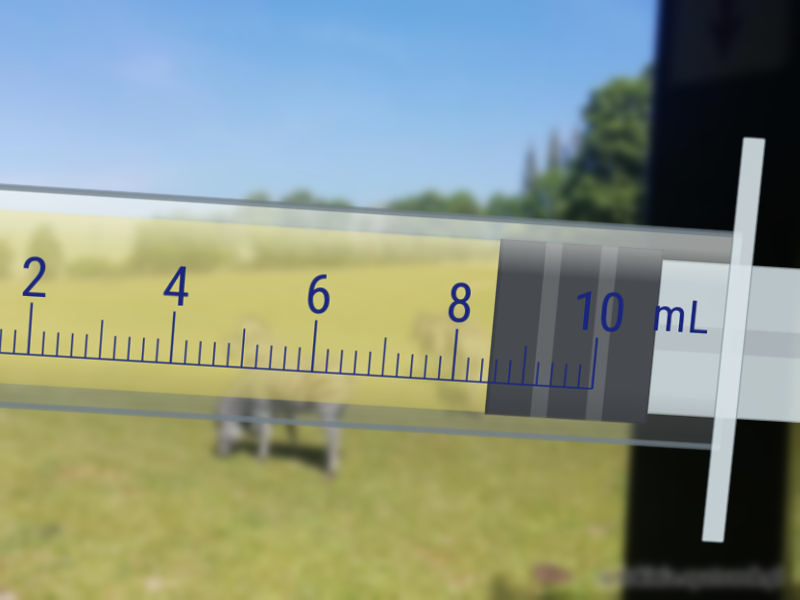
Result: 8.5 mL
